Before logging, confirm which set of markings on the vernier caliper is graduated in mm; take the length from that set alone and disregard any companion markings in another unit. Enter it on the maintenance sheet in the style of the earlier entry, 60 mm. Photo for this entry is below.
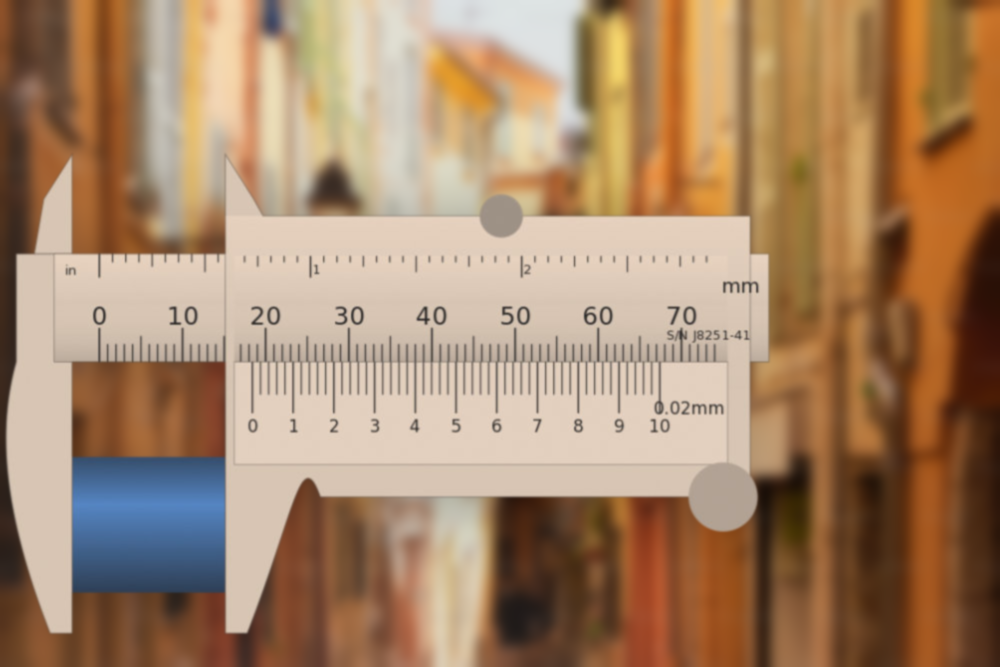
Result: 18.4 mm
